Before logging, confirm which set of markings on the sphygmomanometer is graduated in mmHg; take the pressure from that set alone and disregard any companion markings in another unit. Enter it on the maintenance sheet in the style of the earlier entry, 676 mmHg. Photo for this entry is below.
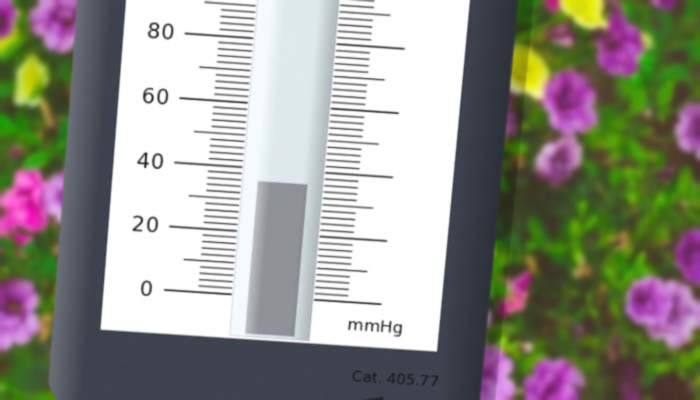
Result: 36 mmHg
